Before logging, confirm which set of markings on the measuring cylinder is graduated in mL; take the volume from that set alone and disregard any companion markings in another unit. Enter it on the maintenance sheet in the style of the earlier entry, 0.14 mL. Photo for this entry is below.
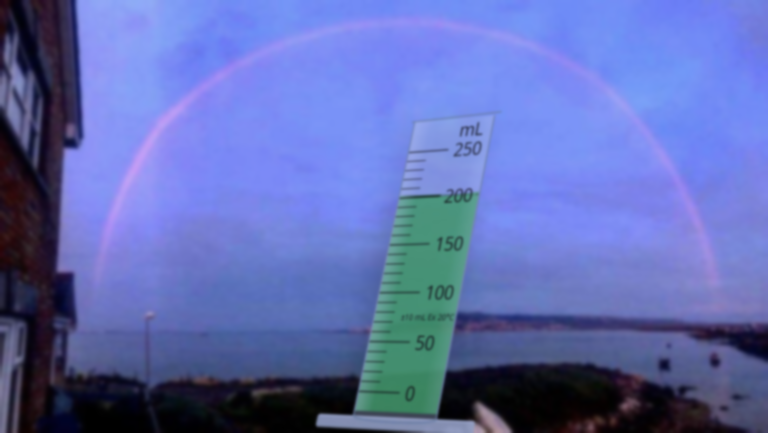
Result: 200 mL
